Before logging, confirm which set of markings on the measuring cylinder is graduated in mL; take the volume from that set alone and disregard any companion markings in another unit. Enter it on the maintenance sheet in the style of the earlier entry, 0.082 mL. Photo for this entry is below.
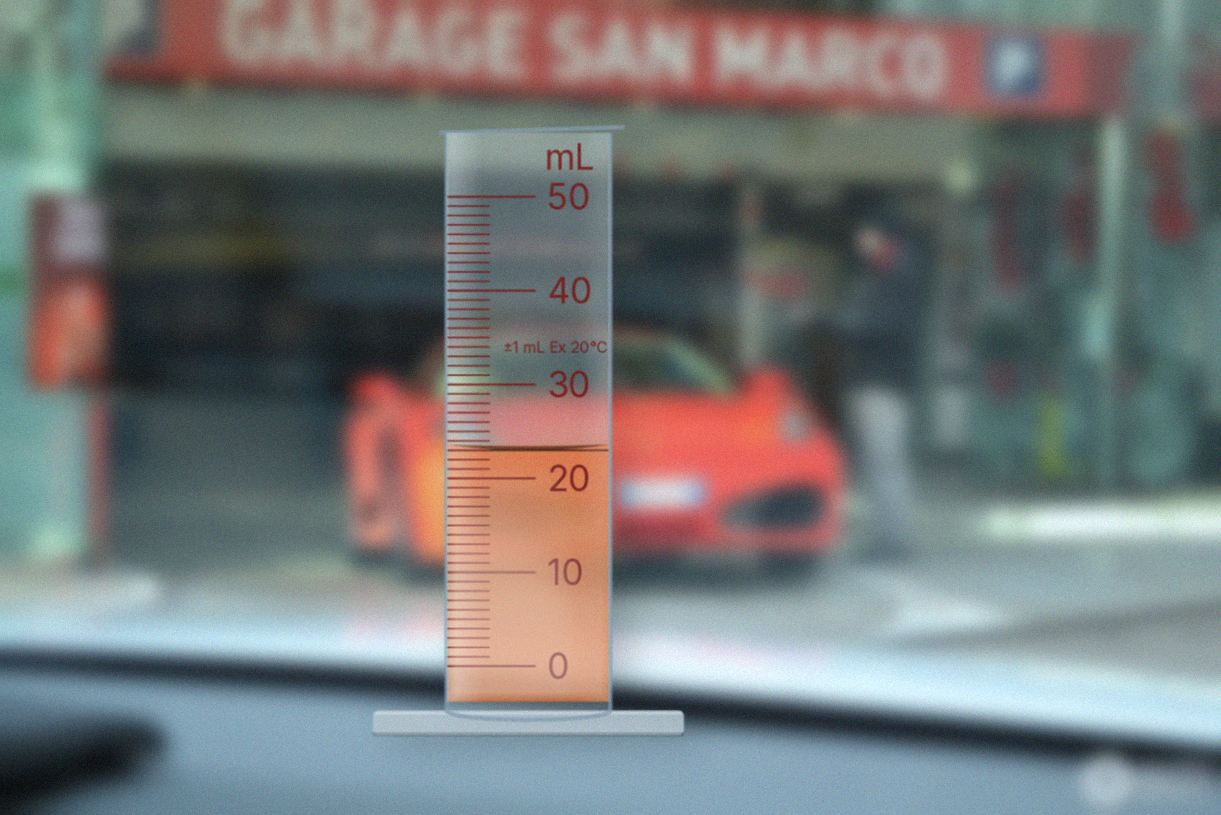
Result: 23 mL
